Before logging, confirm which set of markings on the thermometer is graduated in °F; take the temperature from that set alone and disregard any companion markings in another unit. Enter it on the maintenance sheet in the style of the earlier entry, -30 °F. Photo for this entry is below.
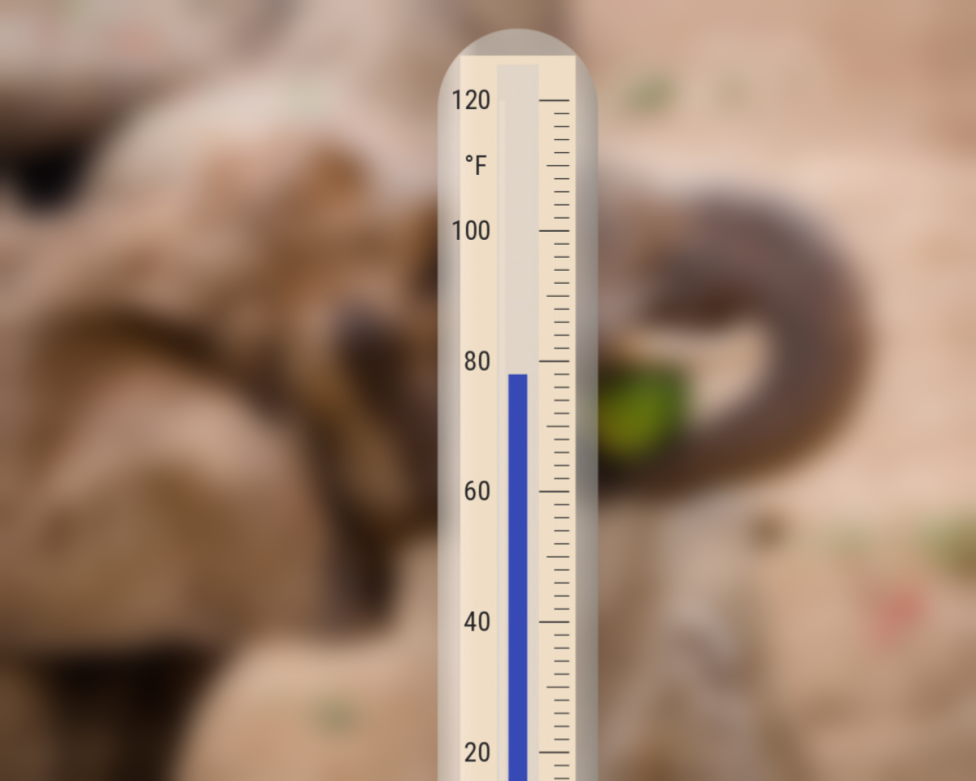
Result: 78 °F
